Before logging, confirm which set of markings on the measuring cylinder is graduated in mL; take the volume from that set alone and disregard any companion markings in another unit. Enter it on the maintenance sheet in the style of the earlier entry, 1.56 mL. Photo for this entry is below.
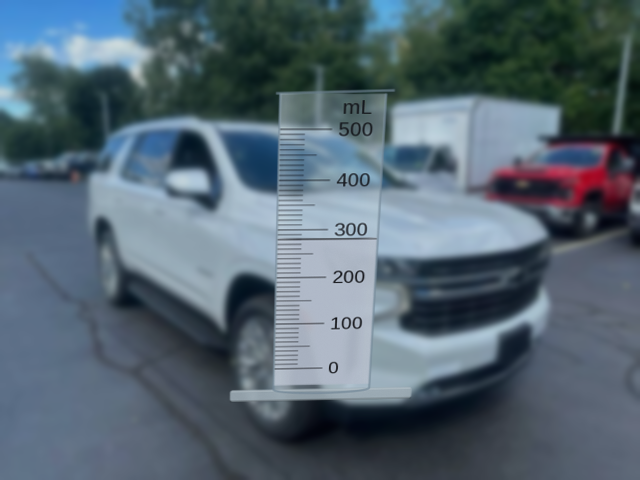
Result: 280 mL
